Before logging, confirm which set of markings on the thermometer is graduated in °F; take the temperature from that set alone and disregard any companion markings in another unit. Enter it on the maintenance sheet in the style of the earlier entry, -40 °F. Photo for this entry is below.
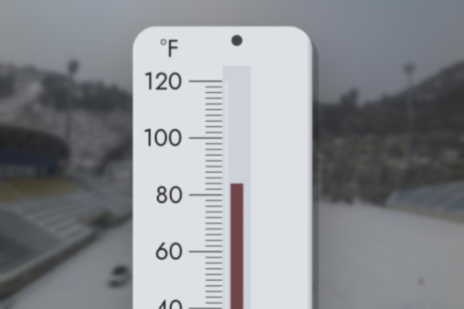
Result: 84 °F
